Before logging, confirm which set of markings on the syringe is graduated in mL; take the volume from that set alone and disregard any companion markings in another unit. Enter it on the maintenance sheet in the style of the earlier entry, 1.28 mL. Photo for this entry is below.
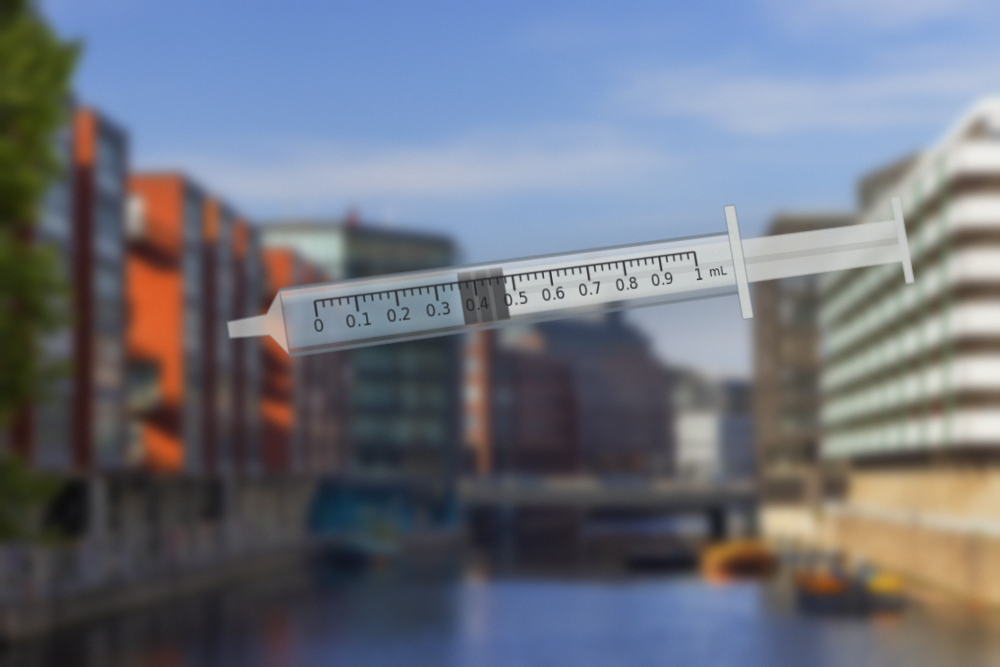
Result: 0.36 mL
